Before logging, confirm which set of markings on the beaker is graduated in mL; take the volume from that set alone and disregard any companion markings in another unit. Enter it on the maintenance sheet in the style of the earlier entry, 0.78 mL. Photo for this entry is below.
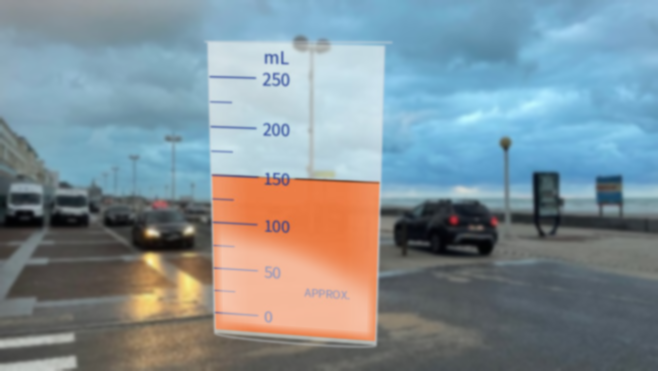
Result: 150 mL
